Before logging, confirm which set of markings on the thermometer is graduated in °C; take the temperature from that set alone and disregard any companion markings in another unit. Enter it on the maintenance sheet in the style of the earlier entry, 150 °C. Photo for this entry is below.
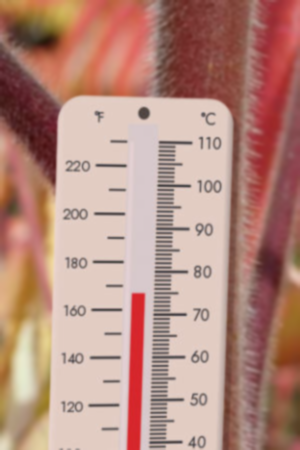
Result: 75 °C
